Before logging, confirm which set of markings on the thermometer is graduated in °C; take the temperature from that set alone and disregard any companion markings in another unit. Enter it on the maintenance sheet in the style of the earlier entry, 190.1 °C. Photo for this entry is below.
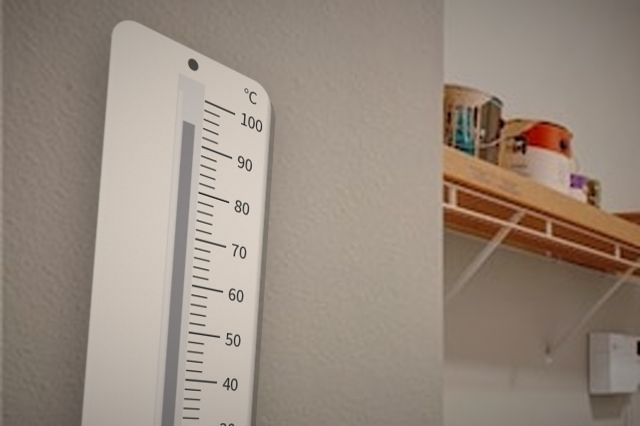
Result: 94 °C
